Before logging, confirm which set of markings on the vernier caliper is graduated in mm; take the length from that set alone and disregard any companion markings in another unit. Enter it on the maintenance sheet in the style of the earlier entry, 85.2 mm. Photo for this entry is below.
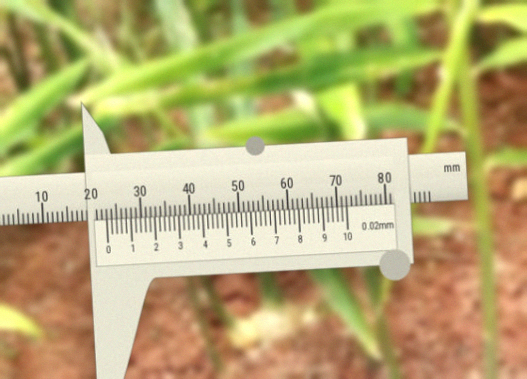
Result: 23.0 mm
